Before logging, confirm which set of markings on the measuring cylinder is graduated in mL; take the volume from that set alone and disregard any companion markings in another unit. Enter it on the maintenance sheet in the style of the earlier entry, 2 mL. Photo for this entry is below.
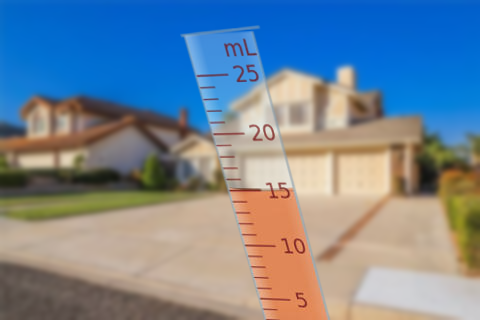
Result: 15 mL
